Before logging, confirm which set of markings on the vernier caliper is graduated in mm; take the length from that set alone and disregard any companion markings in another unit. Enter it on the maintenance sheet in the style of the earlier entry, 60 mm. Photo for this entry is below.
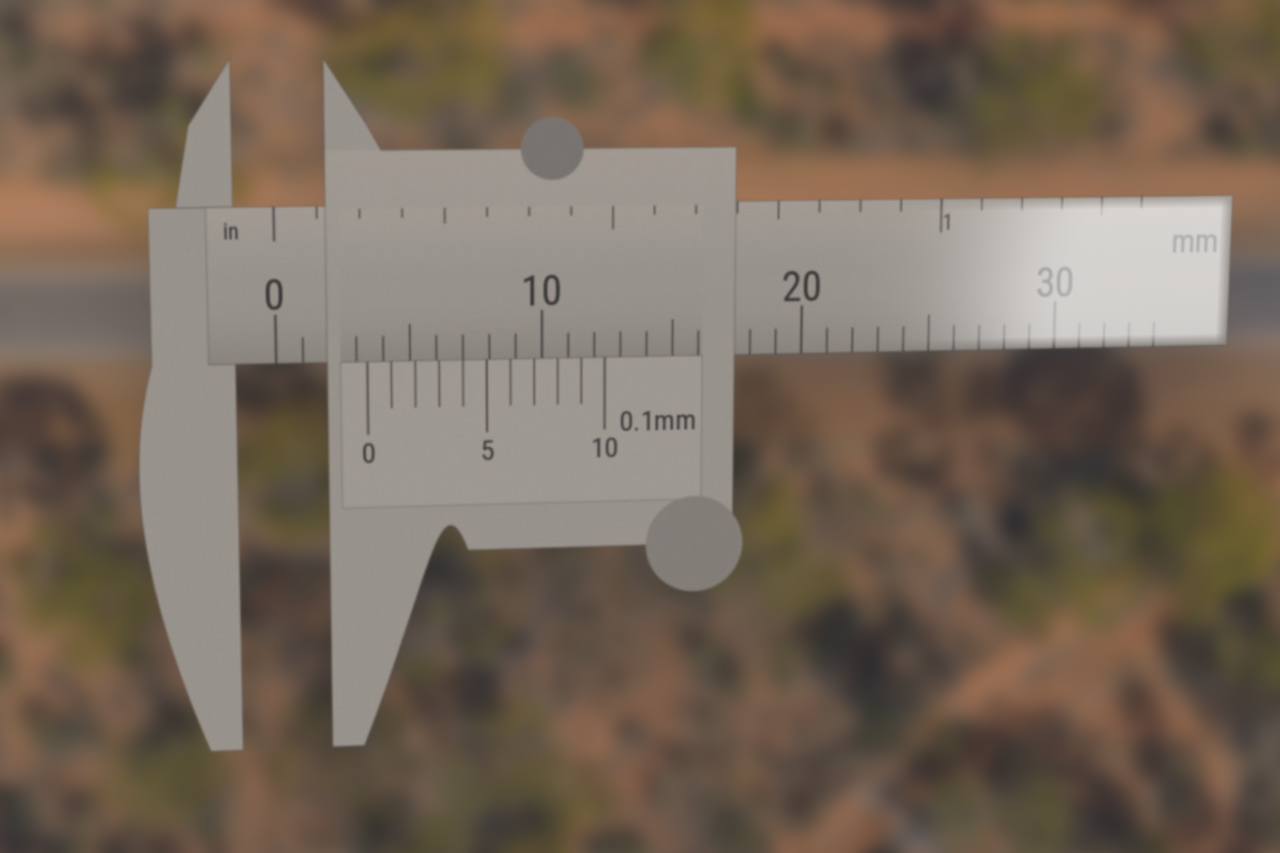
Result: 3.4 mm
